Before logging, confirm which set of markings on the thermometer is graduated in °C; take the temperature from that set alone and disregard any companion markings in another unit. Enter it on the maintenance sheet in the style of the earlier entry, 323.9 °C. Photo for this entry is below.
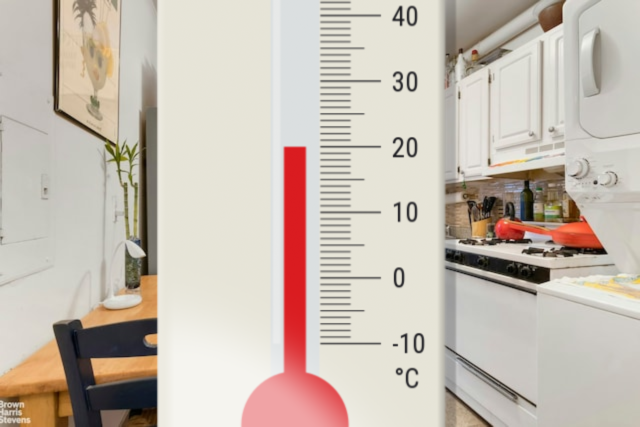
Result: 20 °C
